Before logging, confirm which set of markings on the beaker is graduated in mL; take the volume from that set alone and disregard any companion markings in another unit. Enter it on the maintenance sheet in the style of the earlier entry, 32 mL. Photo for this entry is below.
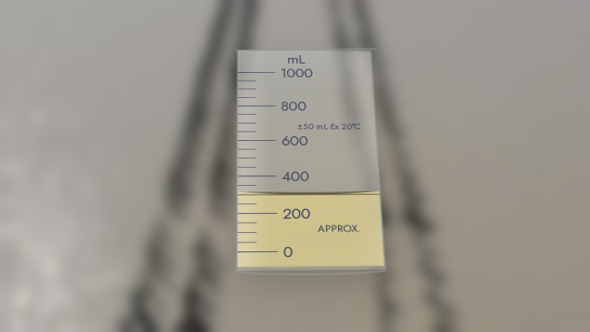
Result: 300 mL
